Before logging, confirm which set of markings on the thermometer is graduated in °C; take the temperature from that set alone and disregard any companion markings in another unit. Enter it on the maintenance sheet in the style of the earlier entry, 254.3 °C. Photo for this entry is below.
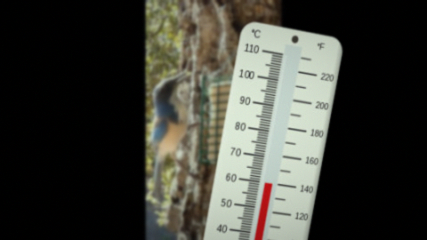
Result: 60 °C
